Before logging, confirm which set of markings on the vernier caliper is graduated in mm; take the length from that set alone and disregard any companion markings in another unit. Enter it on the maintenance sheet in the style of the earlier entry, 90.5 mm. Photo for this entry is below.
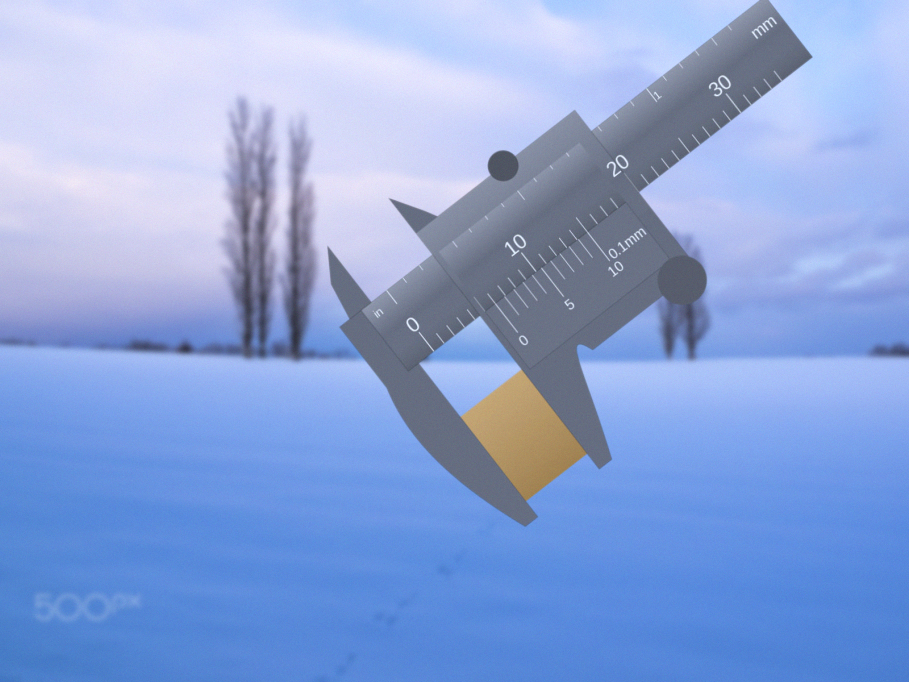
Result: 6.0 mm
